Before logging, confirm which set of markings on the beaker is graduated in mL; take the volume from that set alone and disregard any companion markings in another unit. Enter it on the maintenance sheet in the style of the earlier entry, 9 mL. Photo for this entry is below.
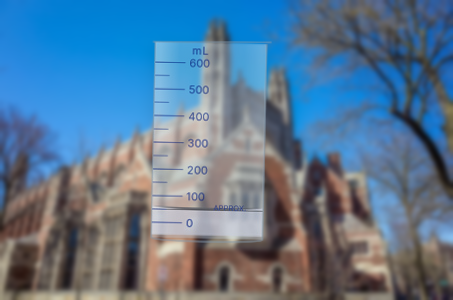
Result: 50 mL
